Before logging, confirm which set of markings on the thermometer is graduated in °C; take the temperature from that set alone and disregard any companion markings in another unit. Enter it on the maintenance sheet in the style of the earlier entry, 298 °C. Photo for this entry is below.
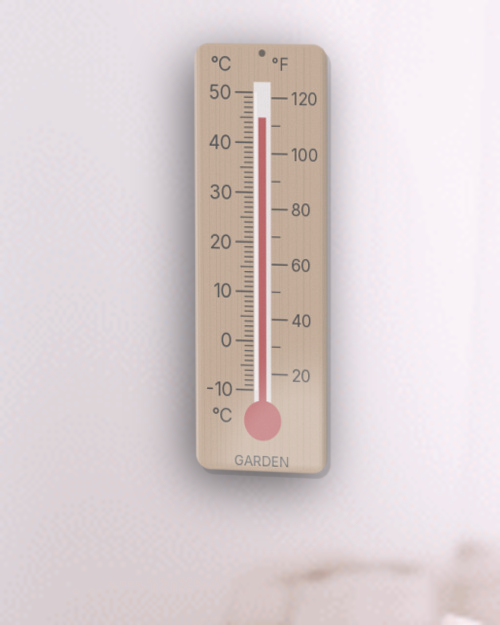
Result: 45 °C
